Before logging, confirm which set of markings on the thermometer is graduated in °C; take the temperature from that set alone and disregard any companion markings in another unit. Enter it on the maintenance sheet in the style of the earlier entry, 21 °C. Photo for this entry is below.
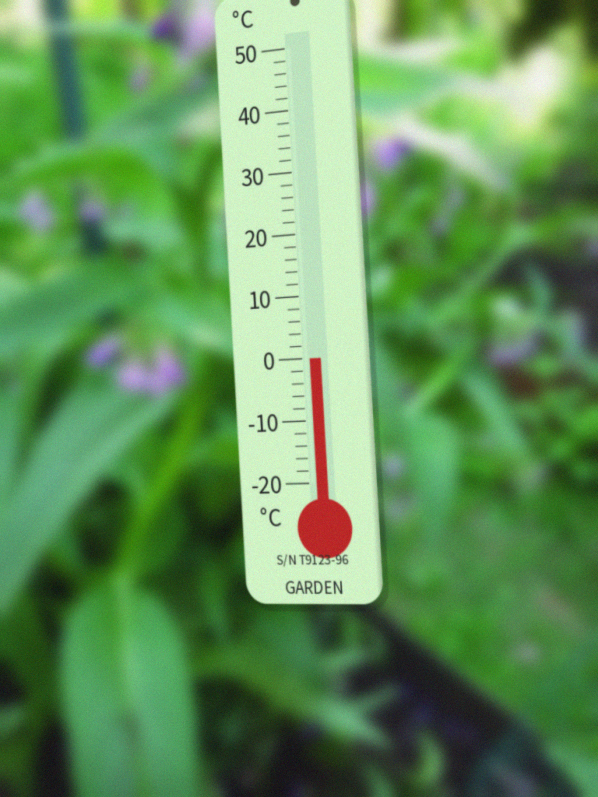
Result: 0 °C
